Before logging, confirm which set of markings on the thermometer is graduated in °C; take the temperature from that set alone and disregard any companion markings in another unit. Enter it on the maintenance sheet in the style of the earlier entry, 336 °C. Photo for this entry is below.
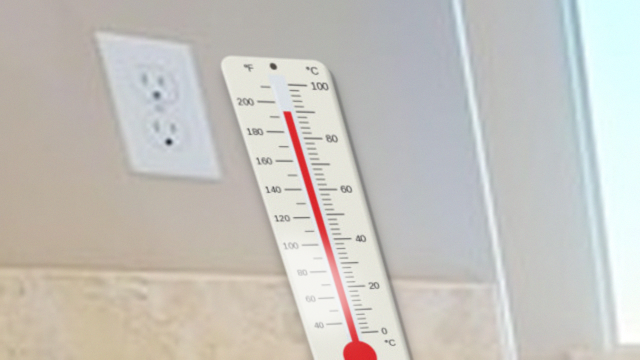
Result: 90 °C
